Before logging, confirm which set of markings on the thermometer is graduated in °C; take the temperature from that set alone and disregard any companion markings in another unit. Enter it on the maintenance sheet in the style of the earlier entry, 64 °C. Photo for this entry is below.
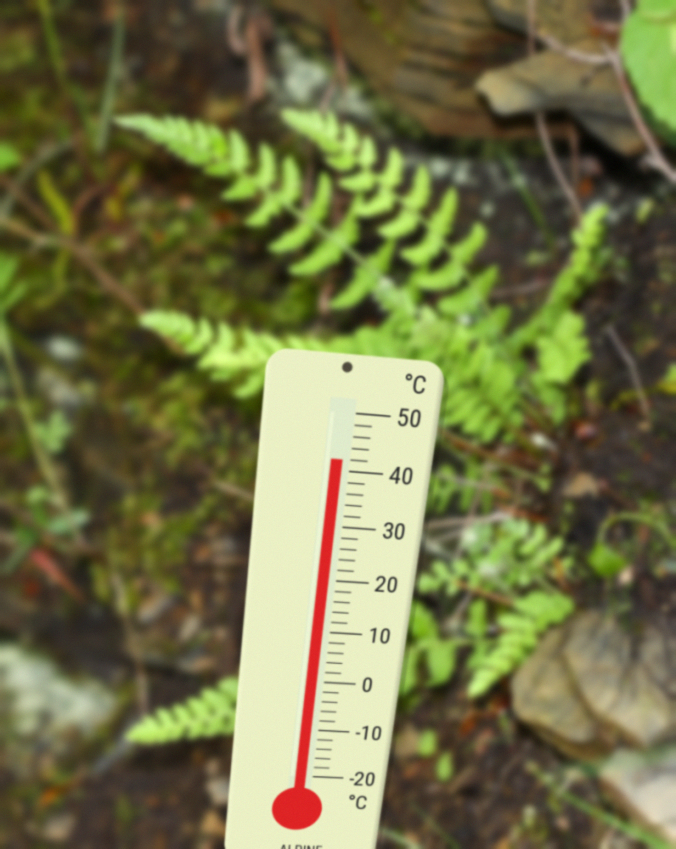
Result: 42 °C
